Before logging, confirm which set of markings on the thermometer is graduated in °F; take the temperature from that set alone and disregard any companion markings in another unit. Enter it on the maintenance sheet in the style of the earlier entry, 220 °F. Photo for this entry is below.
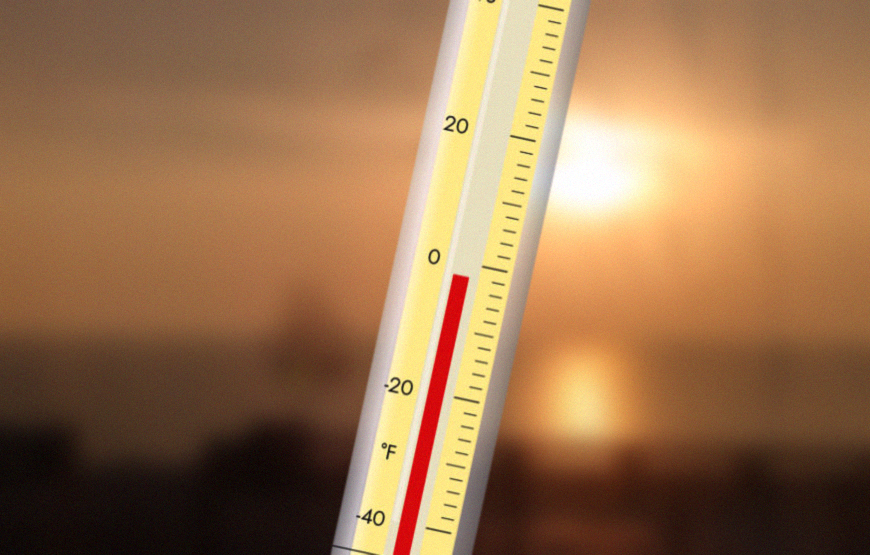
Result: -2 °F
